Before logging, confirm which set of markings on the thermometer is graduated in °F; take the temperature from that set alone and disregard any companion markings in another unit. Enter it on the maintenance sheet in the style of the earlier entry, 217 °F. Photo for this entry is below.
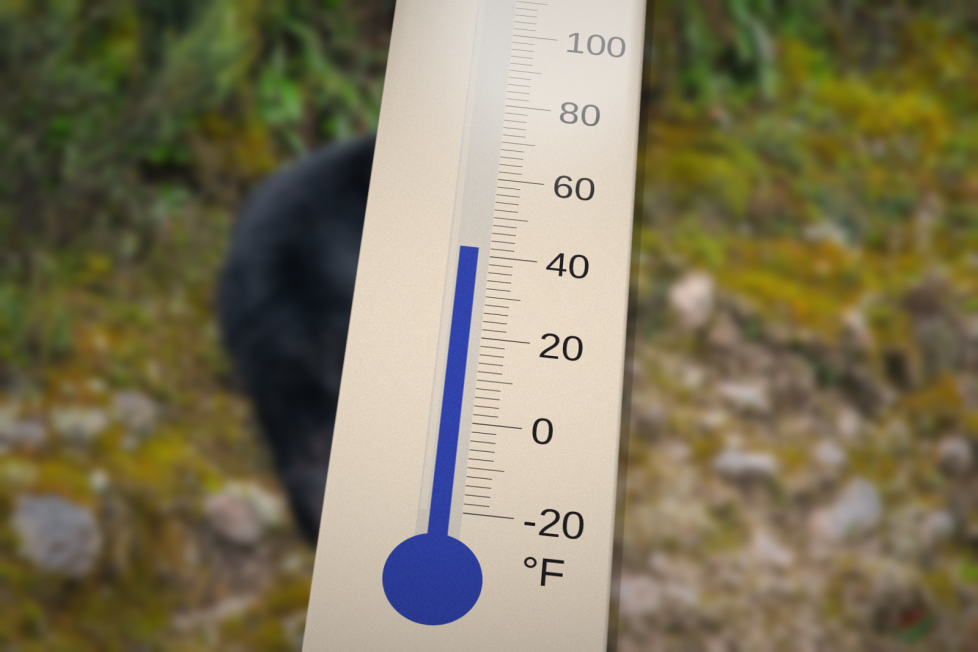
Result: 42 °F
